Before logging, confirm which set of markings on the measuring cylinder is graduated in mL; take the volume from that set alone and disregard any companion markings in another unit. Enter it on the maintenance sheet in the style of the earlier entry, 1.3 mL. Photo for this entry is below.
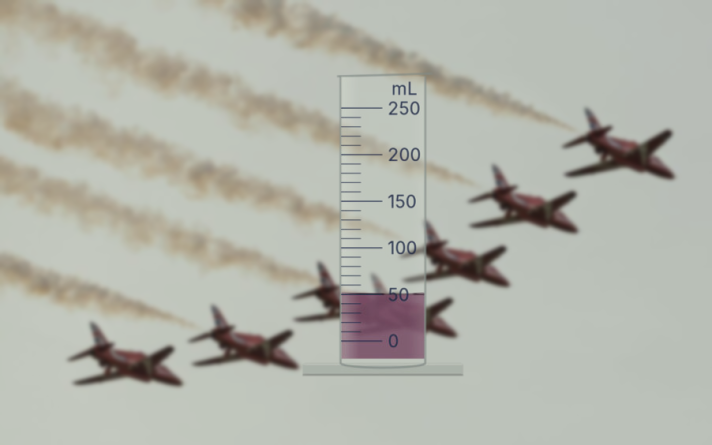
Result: 50 mL
